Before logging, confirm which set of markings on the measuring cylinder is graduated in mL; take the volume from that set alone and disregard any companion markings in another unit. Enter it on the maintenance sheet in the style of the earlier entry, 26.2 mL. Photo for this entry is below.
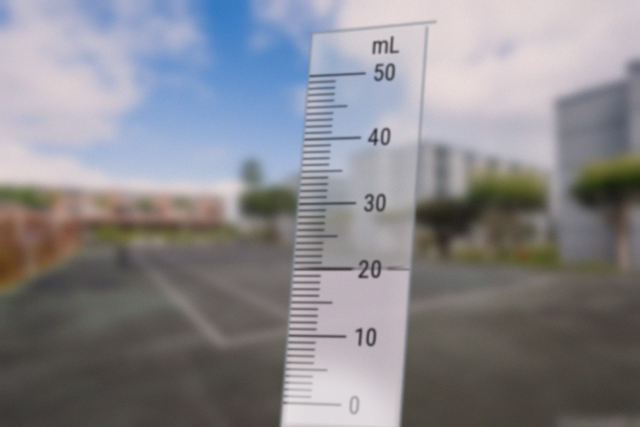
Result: 20 mL
